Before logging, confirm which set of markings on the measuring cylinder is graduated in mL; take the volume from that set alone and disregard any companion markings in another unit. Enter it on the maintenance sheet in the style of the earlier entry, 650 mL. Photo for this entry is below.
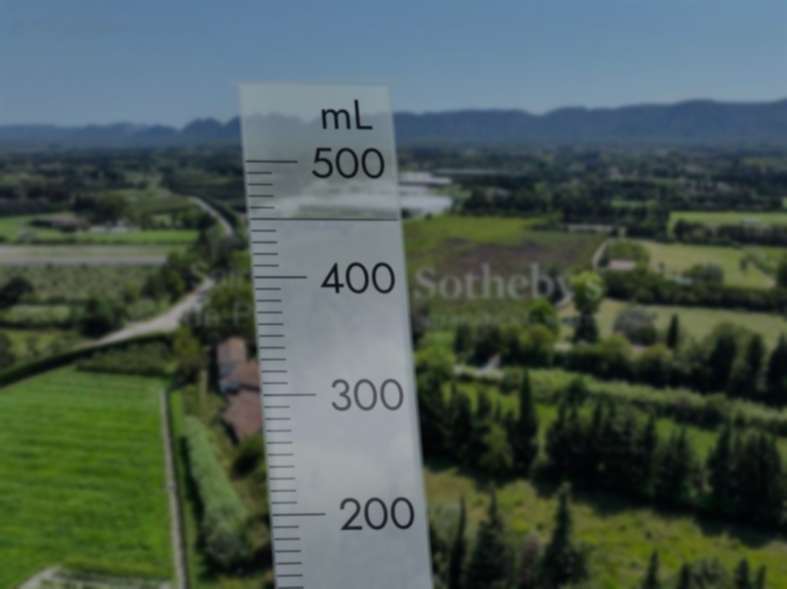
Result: 450 mL
